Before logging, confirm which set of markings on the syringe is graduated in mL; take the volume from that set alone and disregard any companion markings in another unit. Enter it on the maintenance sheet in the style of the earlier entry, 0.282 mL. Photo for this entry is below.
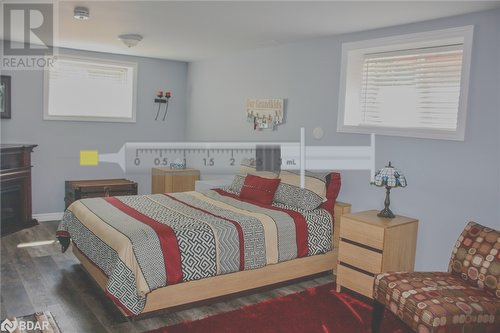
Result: 2.5 mL
